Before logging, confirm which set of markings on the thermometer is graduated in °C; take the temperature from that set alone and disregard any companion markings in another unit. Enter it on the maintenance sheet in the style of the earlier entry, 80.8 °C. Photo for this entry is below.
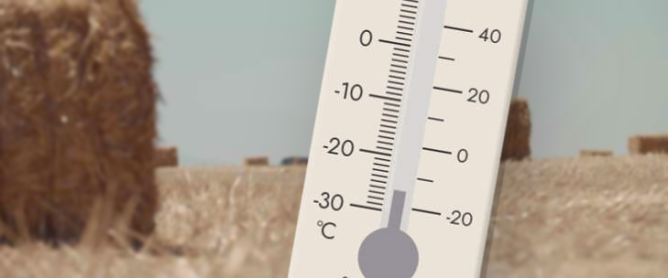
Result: -26 °C
